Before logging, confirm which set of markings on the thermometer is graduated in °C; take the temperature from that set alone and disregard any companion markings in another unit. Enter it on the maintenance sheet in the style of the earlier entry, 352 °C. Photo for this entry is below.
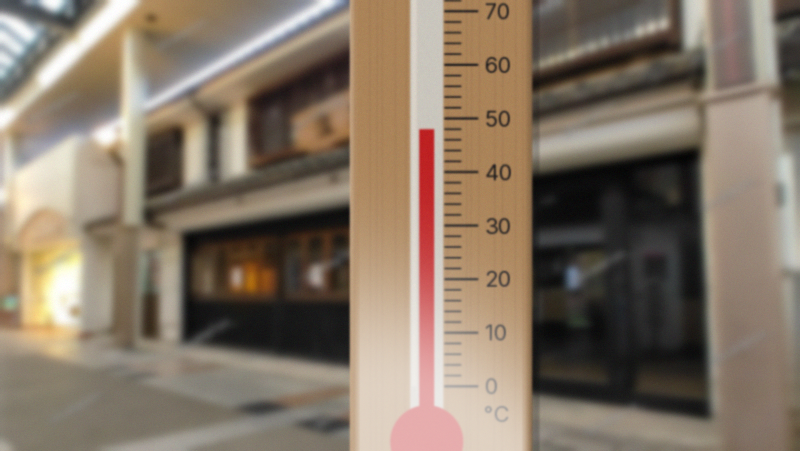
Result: 48 °C
